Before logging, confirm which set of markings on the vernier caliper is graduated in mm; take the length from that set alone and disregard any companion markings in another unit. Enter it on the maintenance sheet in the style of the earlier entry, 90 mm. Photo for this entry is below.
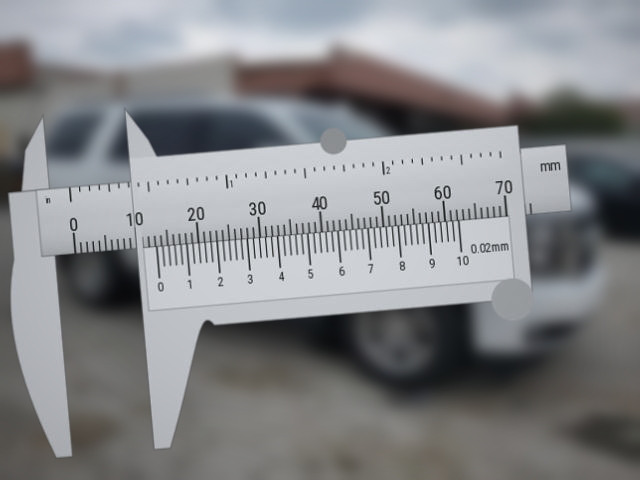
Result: 13.2 mm
